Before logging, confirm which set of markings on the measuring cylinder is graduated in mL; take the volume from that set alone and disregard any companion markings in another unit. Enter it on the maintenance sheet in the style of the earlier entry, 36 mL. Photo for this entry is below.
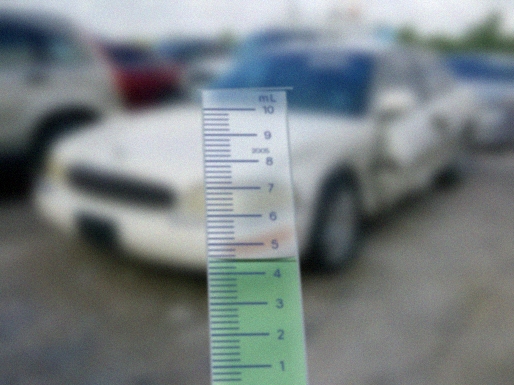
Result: 4.4 mL
